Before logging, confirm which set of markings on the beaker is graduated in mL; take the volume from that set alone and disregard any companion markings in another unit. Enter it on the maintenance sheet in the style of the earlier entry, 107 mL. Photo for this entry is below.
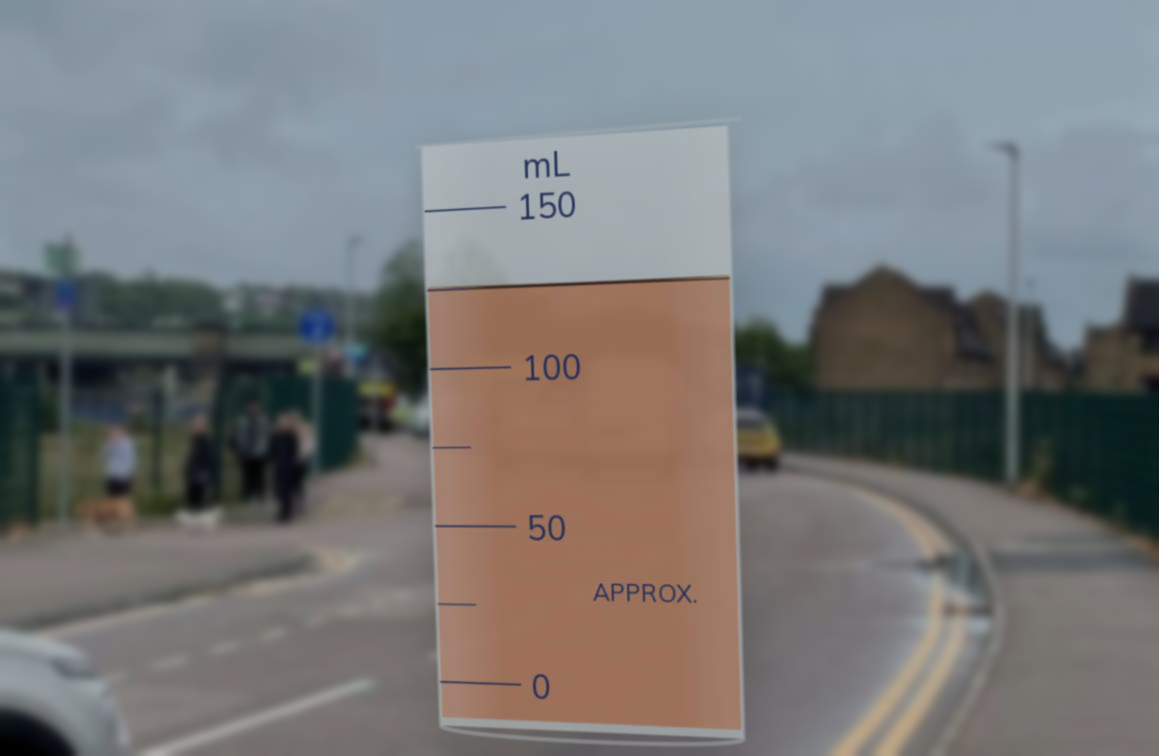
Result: 125 mL
